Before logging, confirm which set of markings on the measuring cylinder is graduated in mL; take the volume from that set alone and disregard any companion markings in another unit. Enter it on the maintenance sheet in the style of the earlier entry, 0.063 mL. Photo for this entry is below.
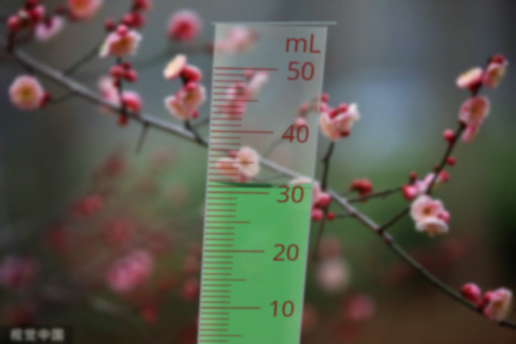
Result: 31 mL
